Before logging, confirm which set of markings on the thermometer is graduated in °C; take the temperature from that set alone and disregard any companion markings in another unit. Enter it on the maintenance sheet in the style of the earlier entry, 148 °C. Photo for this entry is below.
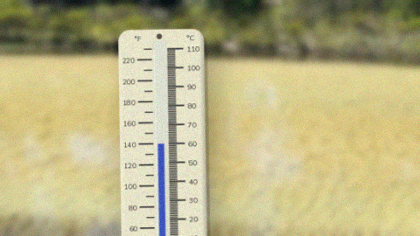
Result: 60 °C
